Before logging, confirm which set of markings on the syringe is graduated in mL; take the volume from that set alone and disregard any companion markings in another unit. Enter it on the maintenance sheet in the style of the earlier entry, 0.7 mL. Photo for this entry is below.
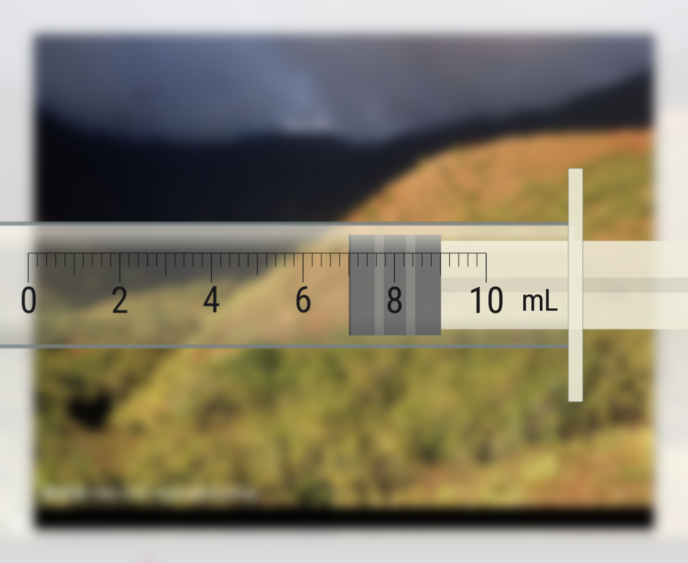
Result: 7 mL
